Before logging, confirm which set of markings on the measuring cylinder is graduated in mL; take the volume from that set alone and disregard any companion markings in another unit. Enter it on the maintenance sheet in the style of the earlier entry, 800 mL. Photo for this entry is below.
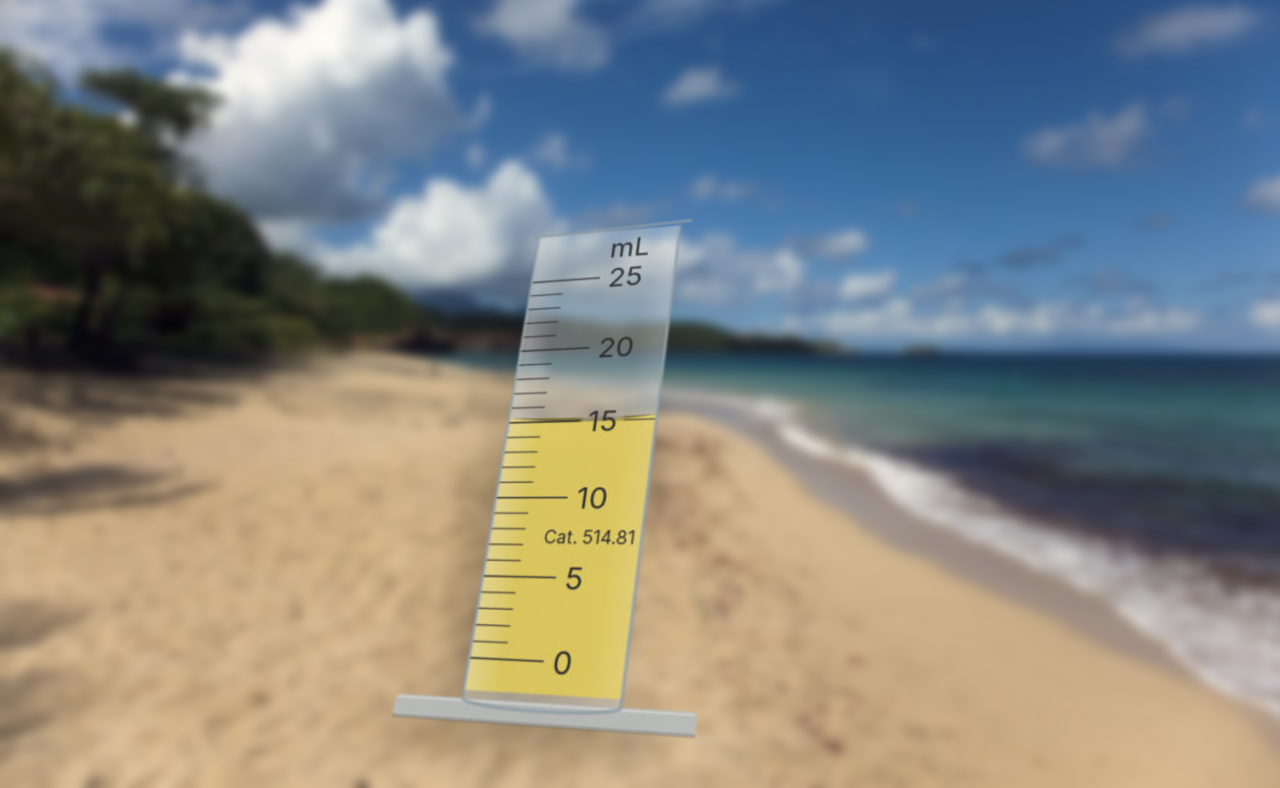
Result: 15 mL
